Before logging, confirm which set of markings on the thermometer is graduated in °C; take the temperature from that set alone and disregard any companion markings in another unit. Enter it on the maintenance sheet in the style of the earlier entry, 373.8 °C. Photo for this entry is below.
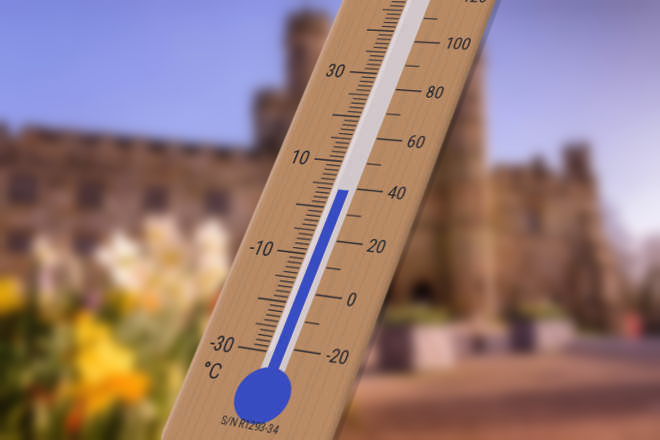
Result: 4 °C
